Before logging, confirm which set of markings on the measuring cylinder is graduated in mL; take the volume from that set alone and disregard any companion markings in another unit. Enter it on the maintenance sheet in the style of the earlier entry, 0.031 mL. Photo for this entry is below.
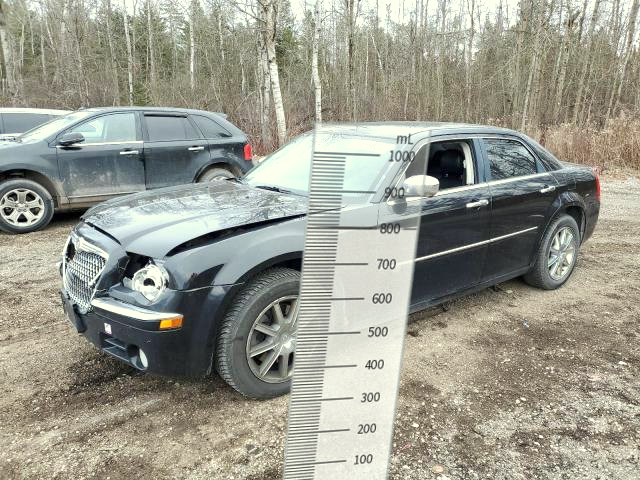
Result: 800 mL
